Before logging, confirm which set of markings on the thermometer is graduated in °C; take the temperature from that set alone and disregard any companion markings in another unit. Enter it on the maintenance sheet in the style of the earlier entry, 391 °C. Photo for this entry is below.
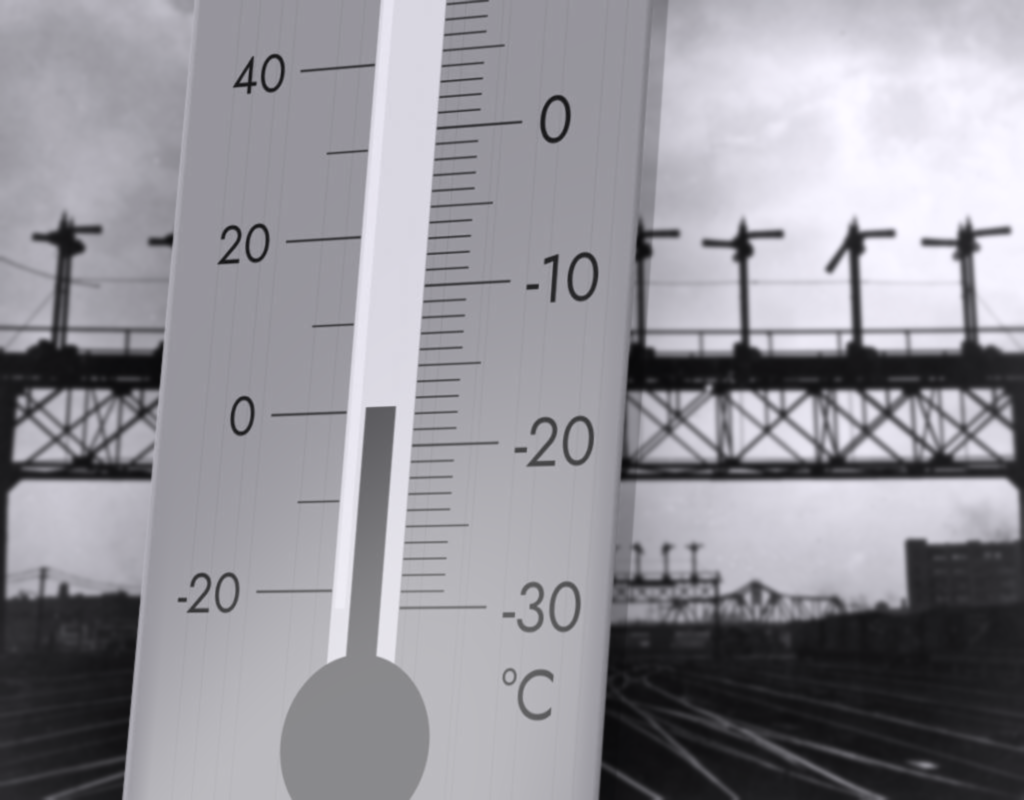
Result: -17.5 °C
